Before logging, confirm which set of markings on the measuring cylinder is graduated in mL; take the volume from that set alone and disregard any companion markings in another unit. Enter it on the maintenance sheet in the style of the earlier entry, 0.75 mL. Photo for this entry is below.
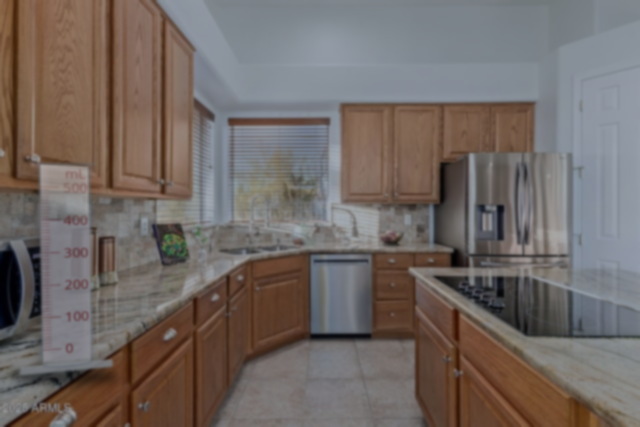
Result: 400 mL
